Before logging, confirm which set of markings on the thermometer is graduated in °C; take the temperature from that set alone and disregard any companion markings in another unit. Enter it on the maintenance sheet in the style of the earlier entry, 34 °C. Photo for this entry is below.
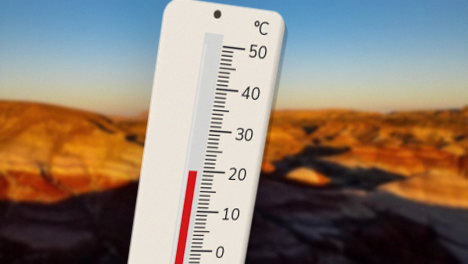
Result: 20 °C
